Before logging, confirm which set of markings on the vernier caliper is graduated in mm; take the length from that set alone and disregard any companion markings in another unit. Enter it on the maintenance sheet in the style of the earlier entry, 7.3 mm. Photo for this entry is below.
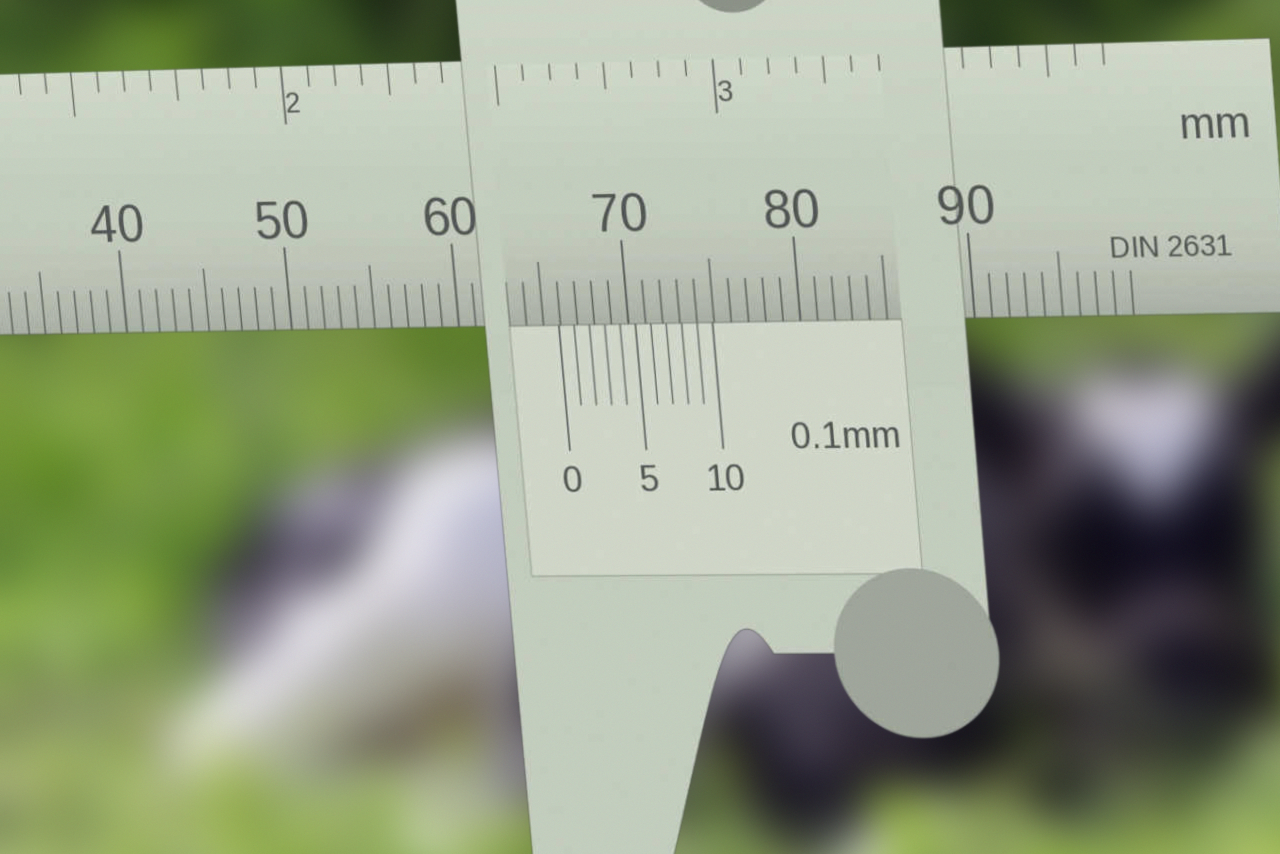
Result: 65.9 mm
